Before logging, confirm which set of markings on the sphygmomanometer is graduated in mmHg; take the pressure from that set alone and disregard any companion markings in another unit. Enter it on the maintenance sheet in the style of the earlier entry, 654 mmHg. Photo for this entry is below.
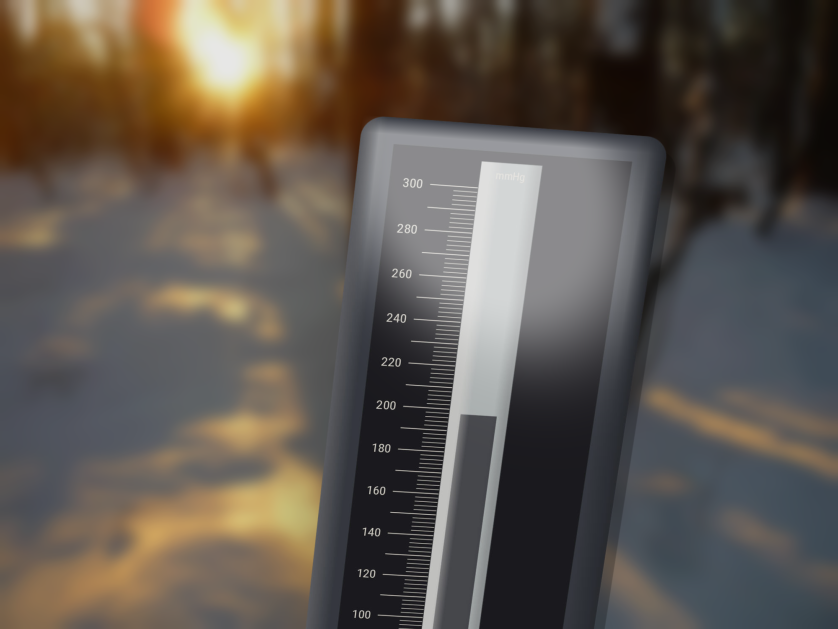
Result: 198 mmHg
